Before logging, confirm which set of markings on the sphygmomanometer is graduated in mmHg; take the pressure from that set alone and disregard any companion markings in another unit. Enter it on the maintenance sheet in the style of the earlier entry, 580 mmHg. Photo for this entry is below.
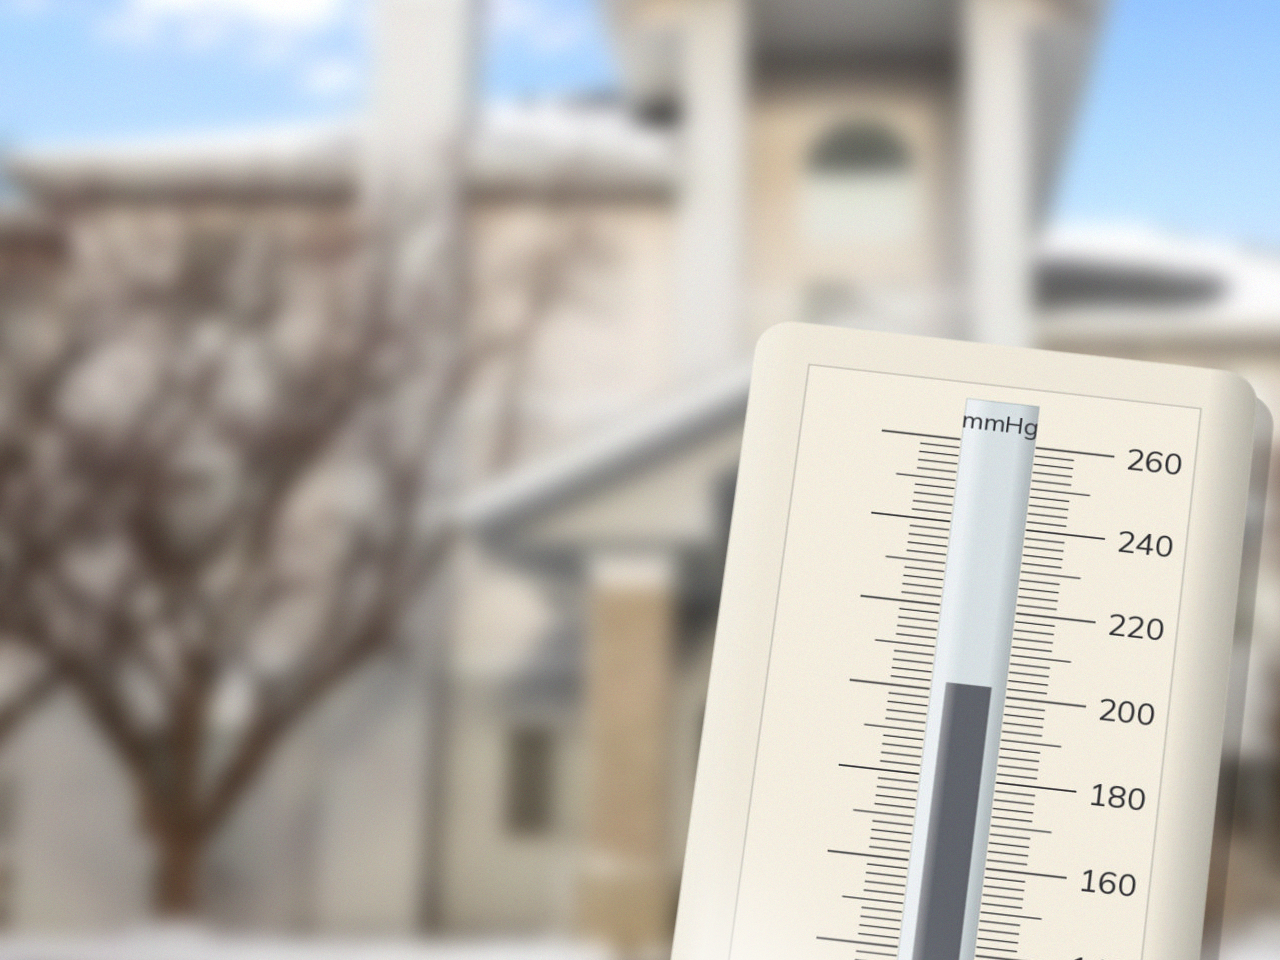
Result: 202 mmHg
